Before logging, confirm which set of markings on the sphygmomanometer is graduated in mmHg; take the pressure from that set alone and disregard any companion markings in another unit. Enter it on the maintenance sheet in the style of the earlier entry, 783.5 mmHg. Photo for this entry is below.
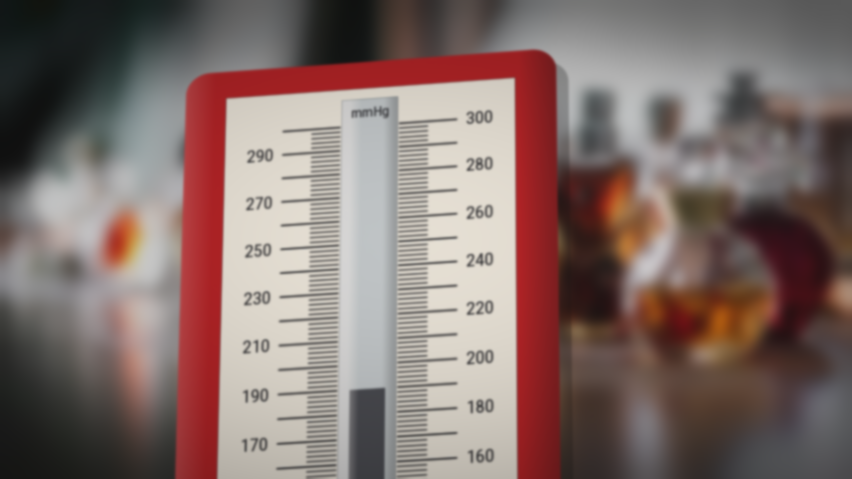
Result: 190 mmHg
